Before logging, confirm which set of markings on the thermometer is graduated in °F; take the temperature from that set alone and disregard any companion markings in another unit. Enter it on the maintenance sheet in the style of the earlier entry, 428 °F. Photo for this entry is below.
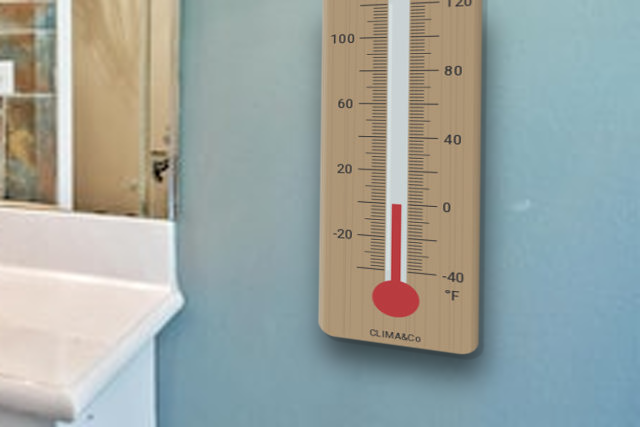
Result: 0 °F
